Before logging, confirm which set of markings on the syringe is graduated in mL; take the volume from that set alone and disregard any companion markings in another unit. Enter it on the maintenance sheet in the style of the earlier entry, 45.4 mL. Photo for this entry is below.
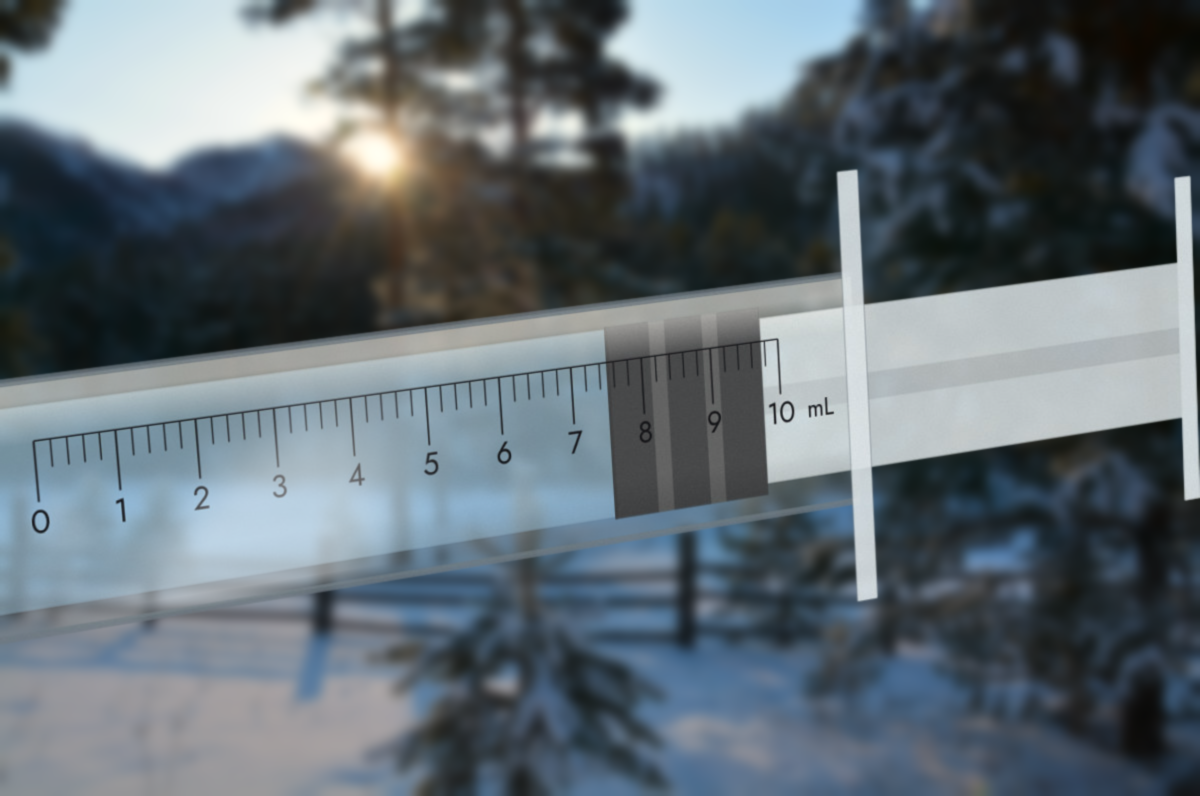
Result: 7.5 mL
